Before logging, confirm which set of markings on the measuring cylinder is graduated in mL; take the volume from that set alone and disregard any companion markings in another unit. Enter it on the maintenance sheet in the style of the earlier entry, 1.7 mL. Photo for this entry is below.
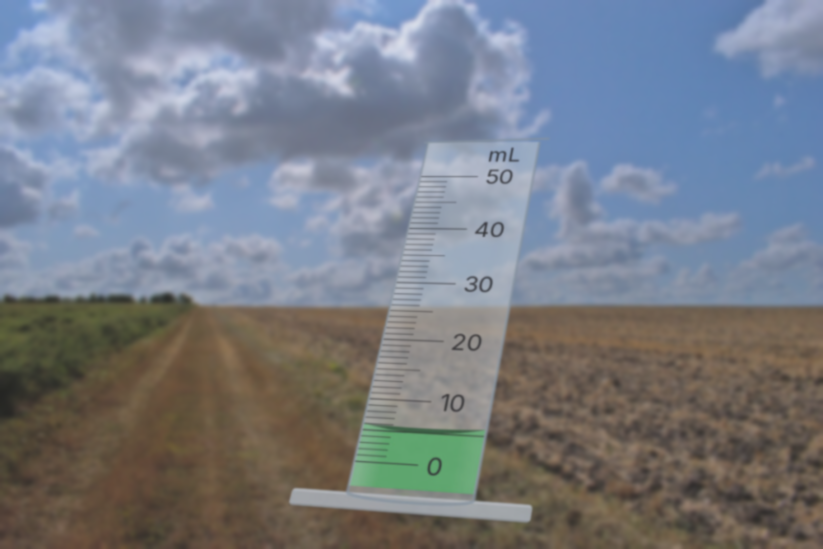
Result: 5 mL
